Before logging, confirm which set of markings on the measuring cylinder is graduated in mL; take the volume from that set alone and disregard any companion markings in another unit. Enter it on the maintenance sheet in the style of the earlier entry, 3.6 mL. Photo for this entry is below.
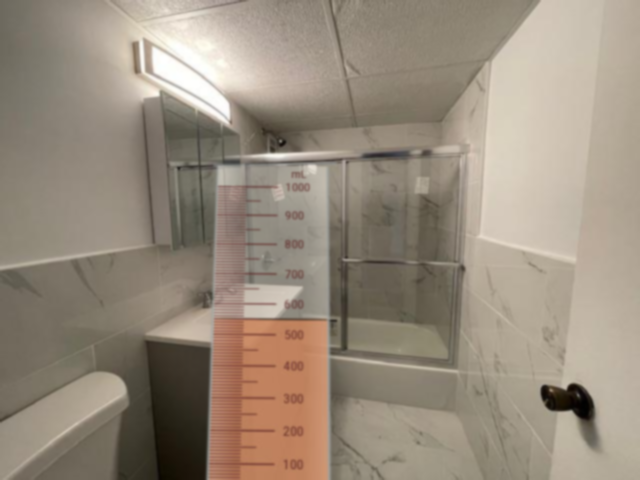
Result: 550 mL
